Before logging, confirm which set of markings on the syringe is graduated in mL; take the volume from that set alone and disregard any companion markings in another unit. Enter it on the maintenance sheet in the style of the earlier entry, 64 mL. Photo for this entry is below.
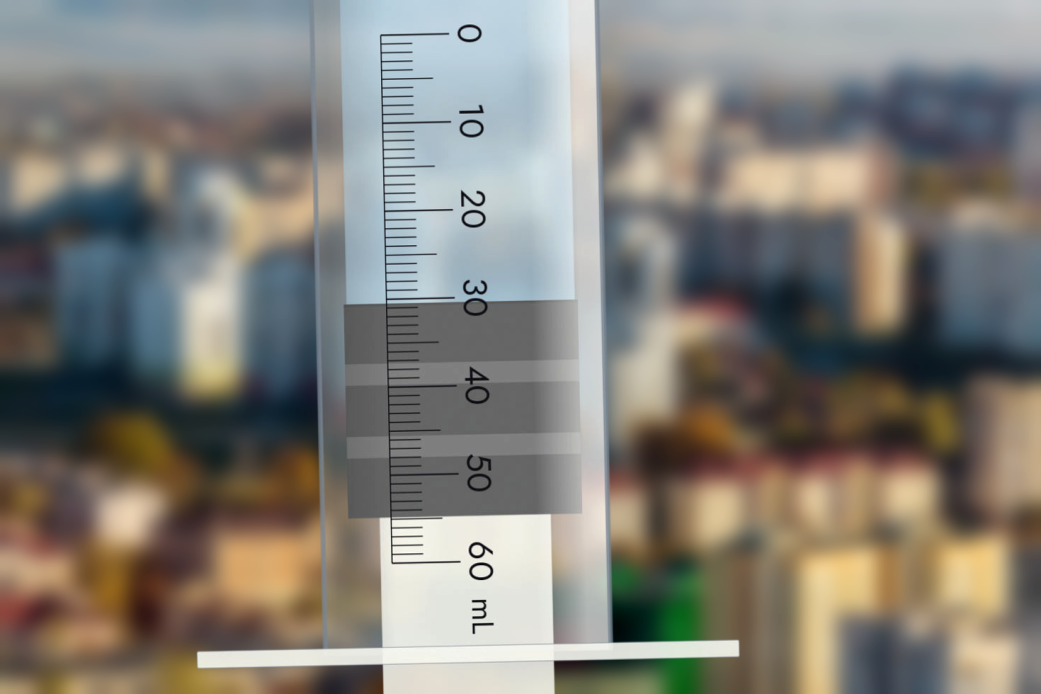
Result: 30.5 mL
